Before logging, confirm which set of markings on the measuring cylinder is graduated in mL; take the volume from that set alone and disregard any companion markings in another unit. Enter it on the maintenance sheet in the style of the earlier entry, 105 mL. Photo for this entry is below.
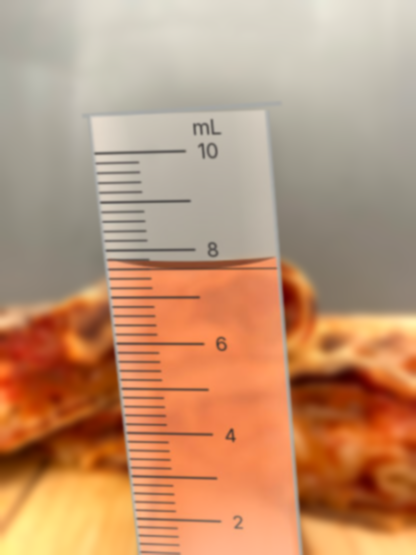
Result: 7.6 mL
